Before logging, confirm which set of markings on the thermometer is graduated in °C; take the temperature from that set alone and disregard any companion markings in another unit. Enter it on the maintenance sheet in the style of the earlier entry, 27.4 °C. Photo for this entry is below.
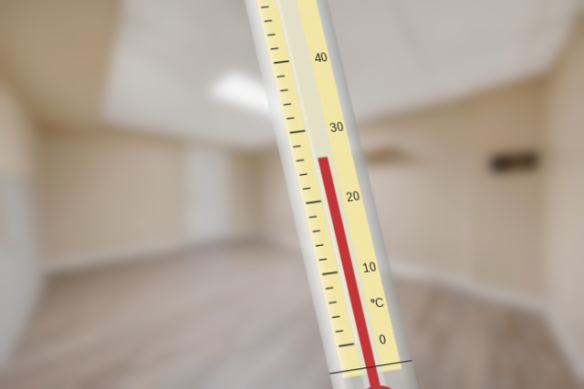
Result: 26 °C
